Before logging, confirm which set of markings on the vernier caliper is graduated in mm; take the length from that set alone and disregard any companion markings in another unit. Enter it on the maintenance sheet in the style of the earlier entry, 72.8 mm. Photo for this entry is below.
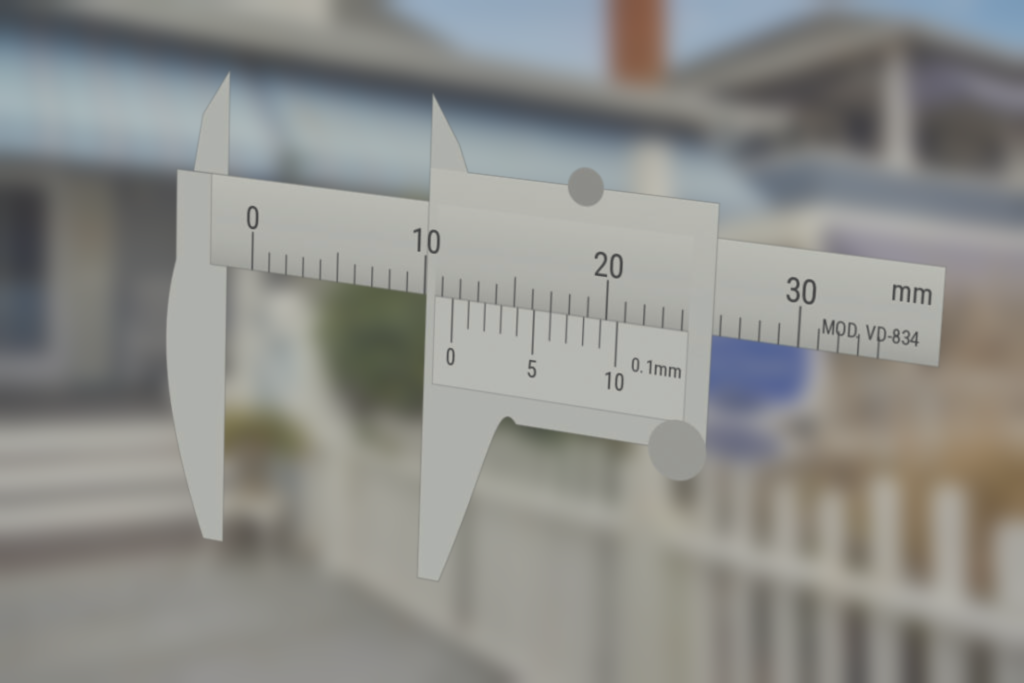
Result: 11.6 mm
